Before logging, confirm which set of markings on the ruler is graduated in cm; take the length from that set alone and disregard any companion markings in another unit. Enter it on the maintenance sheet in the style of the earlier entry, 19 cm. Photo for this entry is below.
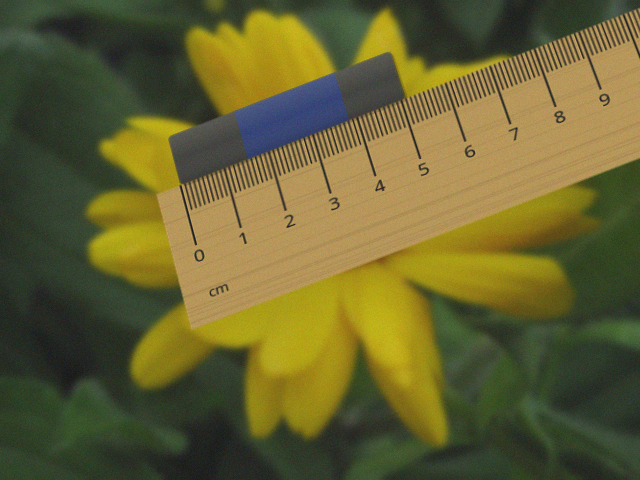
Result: 5.1 cm
